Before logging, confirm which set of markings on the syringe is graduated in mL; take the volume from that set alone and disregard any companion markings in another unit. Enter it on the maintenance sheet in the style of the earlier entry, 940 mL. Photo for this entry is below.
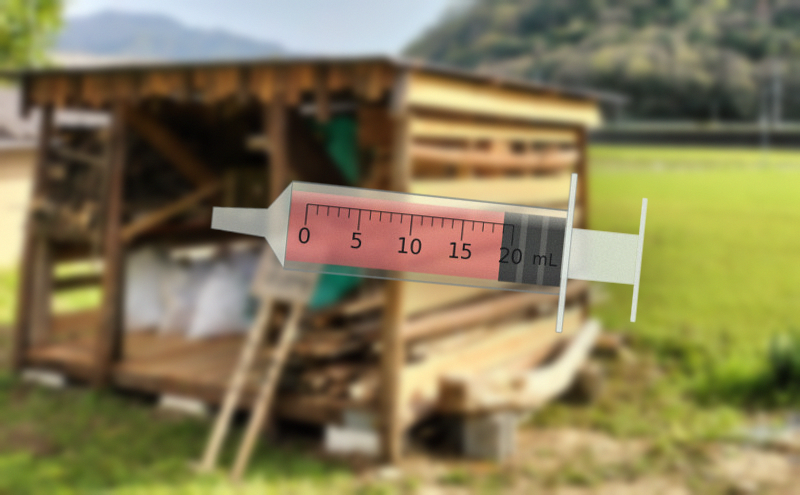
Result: 19 mL
